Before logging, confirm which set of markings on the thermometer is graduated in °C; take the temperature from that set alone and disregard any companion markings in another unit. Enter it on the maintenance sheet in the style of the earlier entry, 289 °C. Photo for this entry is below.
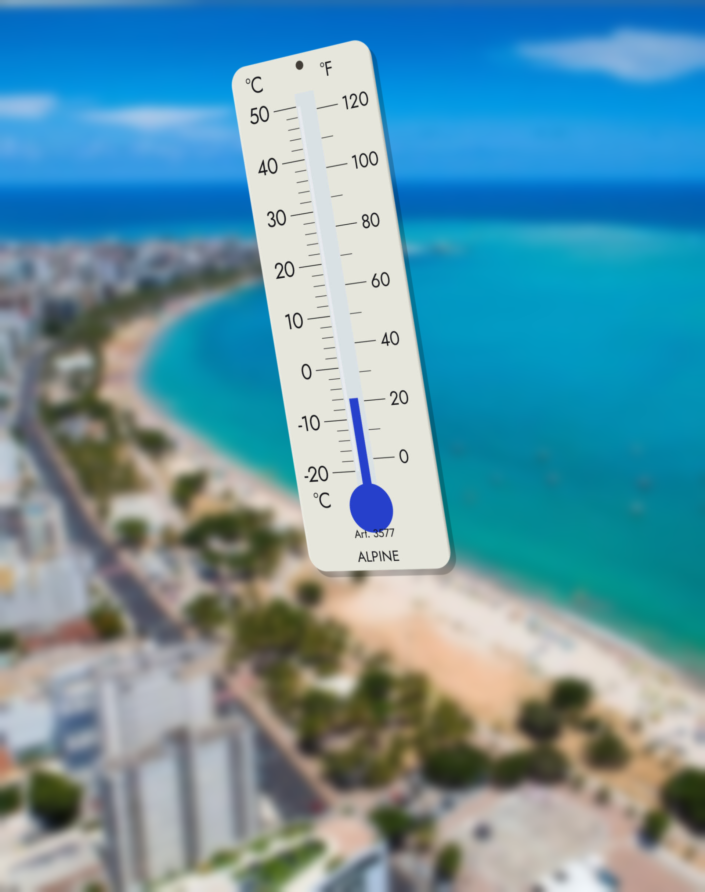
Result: -6 °C
